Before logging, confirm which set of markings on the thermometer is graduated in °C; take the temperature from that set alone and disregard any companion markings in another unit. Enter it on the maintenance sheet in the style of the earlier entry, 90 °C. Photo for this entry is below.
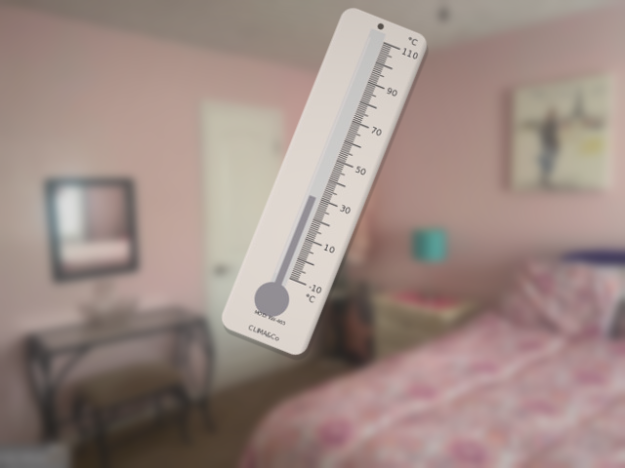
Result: 30 °C
